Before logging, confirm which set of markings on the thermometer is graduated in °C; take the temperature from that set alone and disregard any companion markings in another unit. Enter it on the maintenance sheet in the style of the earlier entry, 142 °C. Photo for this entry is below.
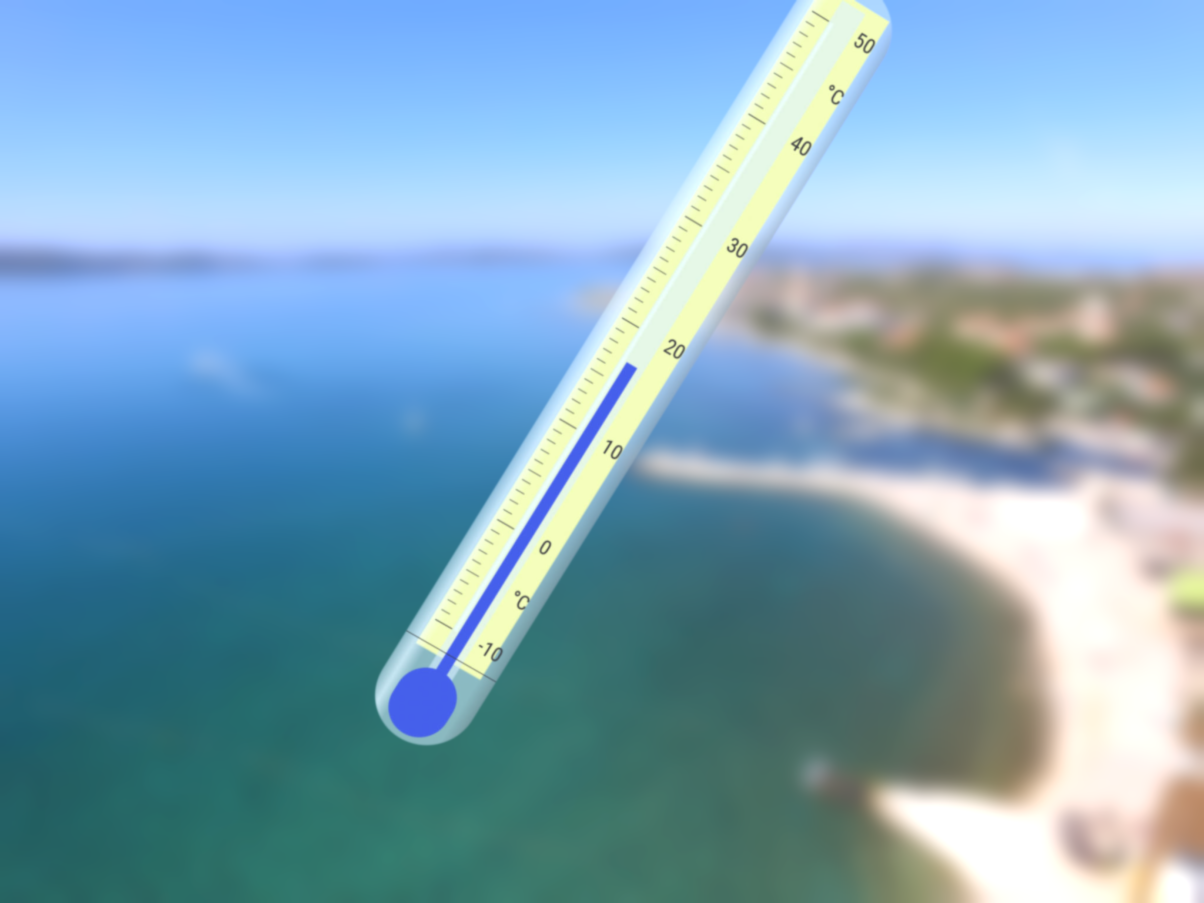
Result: 17 °C
